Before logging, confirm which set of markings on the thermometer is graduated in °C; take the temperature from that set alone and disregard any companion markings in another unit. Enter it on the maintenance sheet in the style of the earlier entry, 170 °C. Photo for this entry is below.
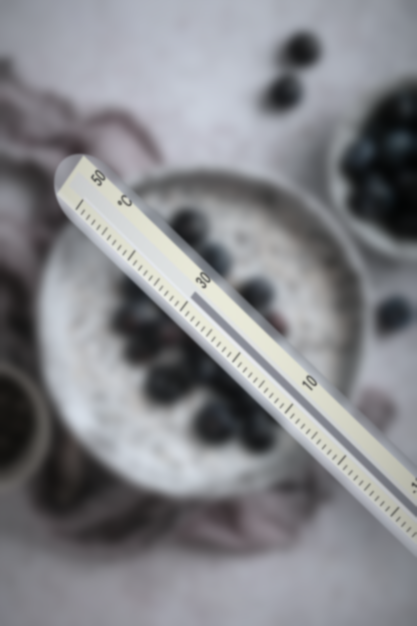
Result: 30 °C
